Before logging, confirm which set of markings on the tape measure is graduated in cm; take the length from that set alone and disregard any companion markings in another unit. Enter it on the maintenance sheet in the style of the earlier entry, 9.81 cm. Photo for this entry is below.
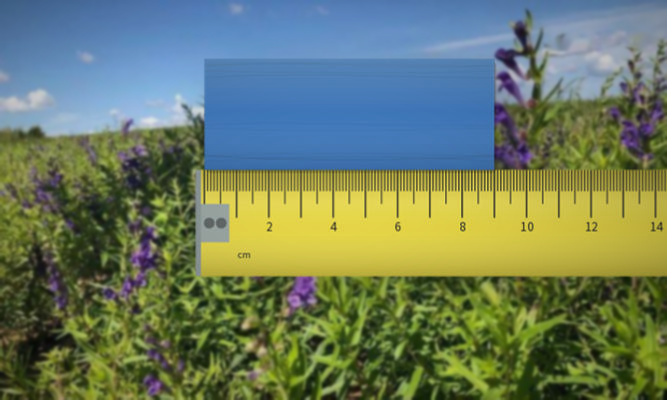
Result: 9 cm
